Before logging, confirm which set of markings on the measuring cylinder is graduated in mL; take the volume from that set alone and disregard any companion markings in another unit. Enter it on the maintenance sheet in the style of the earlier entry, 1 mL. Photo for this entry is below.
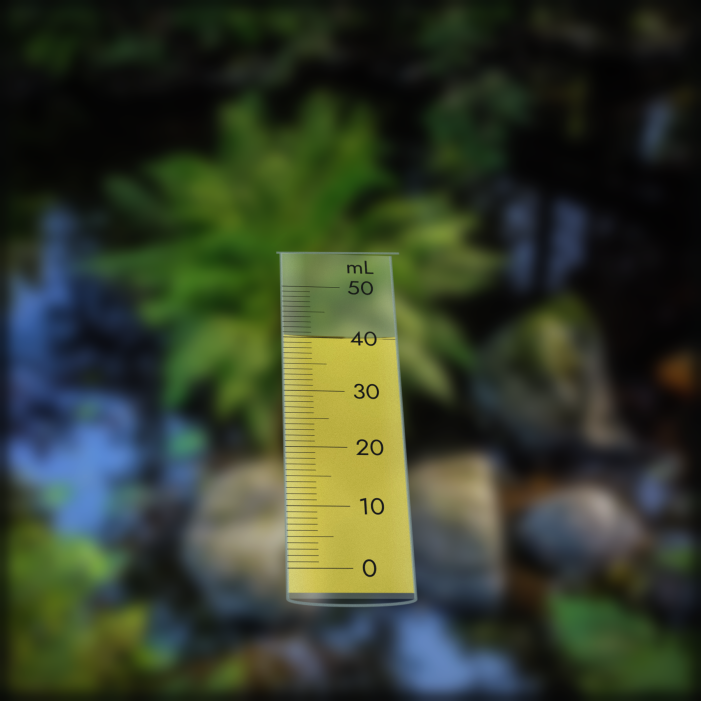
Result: 40 mL
